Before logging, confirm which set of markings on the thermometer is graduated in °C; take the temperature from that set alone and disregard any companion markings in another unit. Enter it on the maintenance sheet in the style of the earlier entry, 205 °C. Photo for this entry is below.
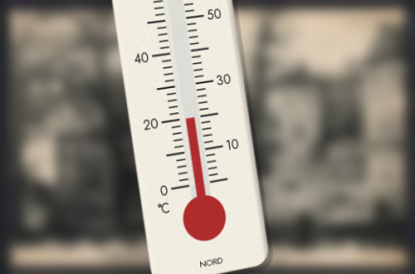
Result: 20 °C
